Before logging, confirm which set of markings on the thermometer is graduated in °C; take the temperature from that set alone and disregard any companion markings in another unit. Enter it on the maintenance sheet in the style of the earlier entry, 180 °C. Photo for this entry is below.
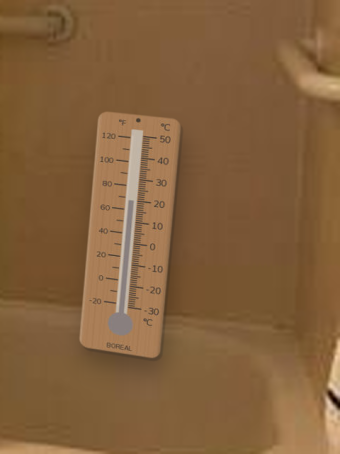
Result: 20 °C
